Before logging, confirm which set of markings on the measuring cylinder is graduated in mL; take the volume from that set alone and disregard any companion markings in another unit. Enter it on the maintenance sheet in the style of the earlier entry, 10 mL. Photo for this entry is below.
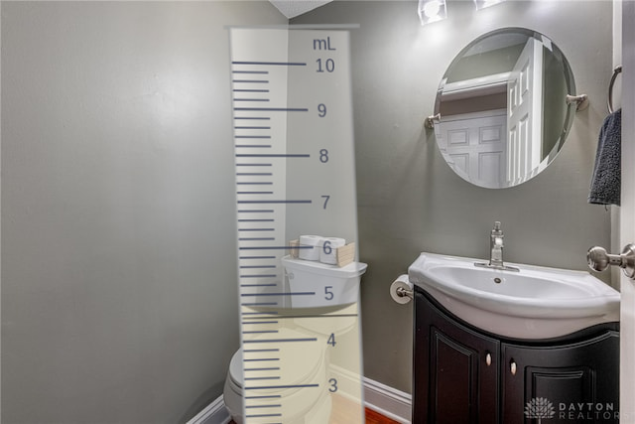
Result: 4.5 mL
